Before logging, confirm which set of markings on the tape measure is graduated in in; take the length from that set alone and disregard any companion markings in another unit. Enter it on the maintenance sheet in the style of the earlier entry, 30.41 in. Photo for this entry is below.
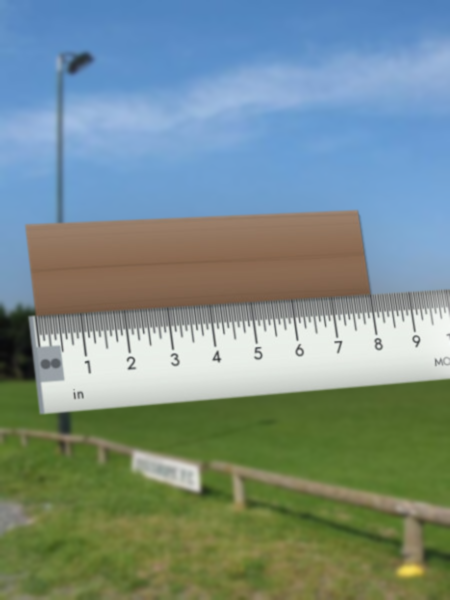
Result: 8 in
